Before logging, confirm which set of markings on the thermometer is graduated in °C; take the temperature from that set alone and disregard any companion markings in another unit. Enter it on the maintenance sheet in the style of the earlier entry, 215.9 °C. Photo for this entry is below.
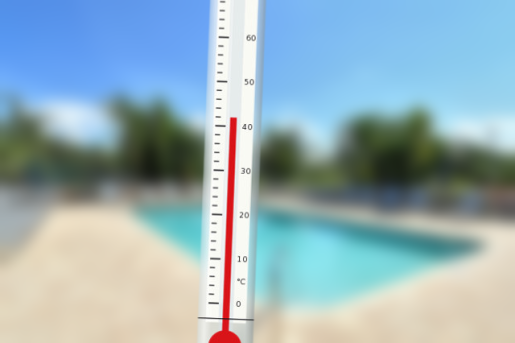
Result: 42 °C
